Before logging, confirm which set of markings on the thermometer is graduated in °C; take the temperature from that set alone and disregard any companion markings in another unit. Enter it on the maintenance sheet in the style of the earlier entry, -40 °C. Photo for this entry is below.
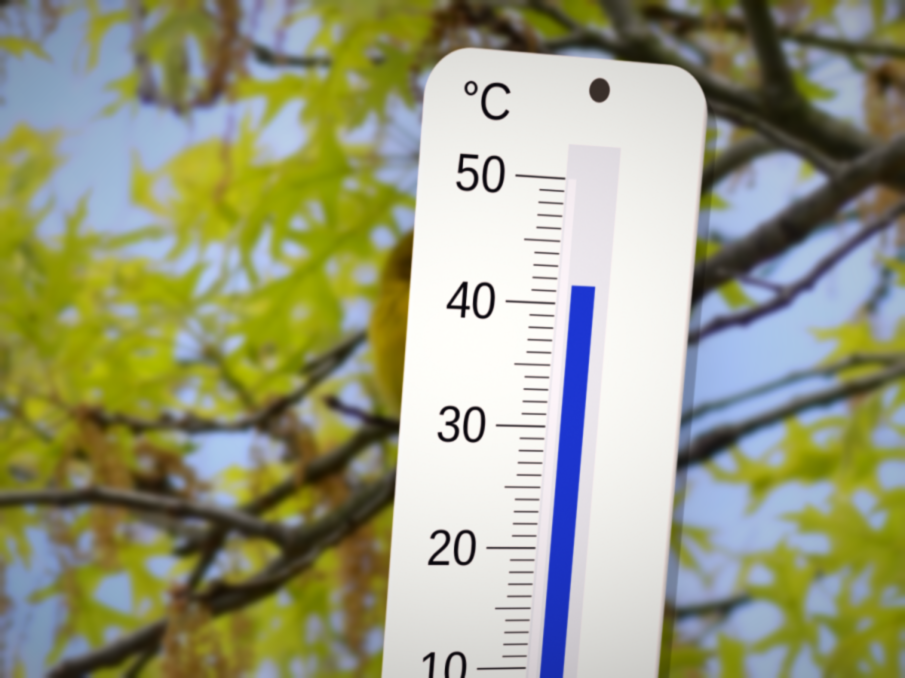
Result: 41.5 °C
